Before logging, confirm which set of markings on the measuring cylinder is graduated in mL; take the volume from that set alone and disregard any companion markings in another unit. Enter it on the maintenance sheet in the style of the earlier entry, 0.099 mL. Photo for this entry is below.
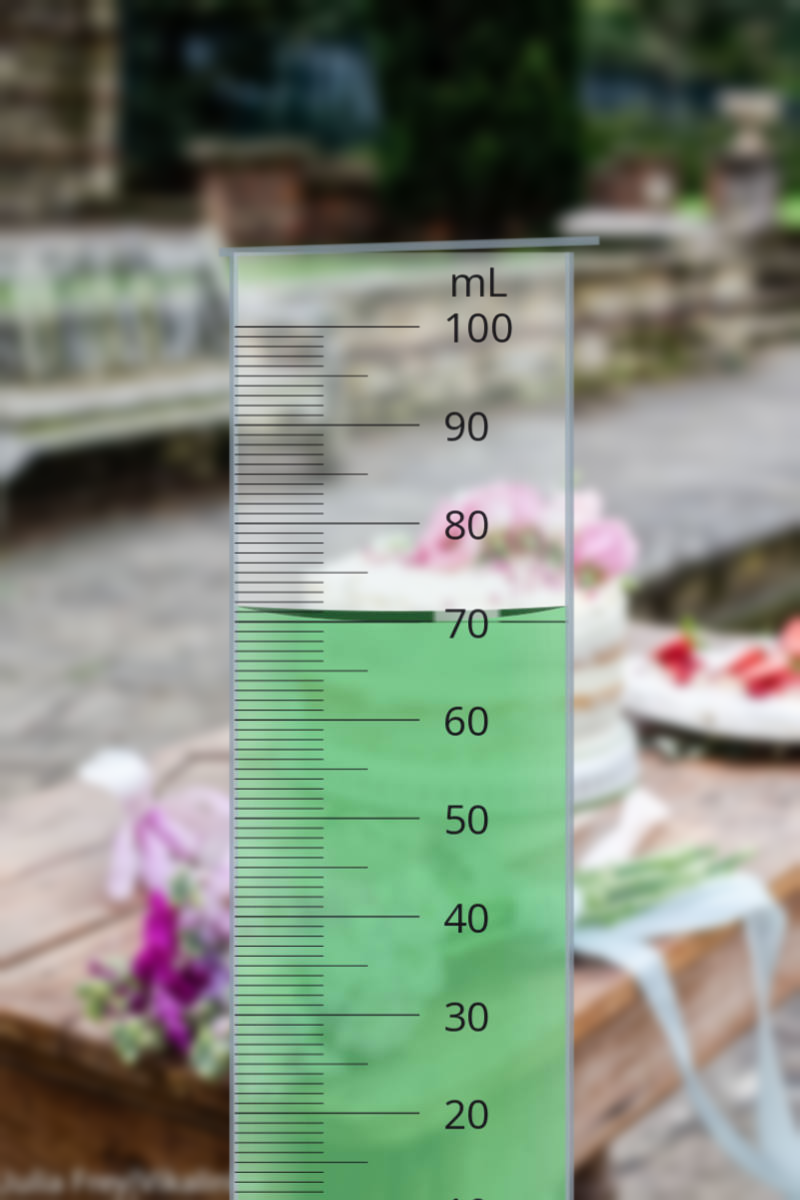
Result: 70 mL
